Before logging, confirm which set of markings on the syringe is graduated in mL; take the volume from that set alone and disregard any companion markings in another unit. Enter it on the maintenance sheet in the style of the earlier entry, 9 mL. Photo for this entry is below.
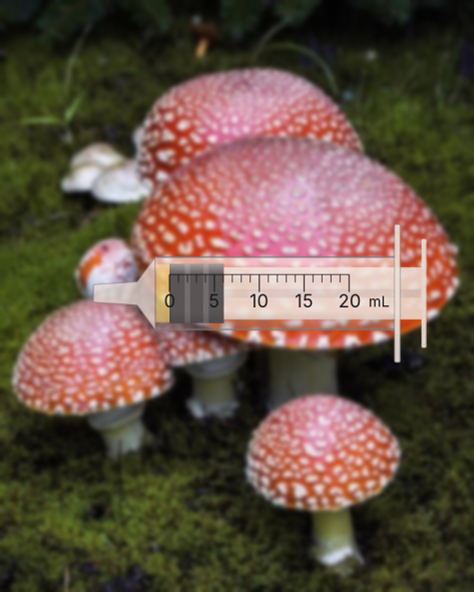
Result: 0 mL
